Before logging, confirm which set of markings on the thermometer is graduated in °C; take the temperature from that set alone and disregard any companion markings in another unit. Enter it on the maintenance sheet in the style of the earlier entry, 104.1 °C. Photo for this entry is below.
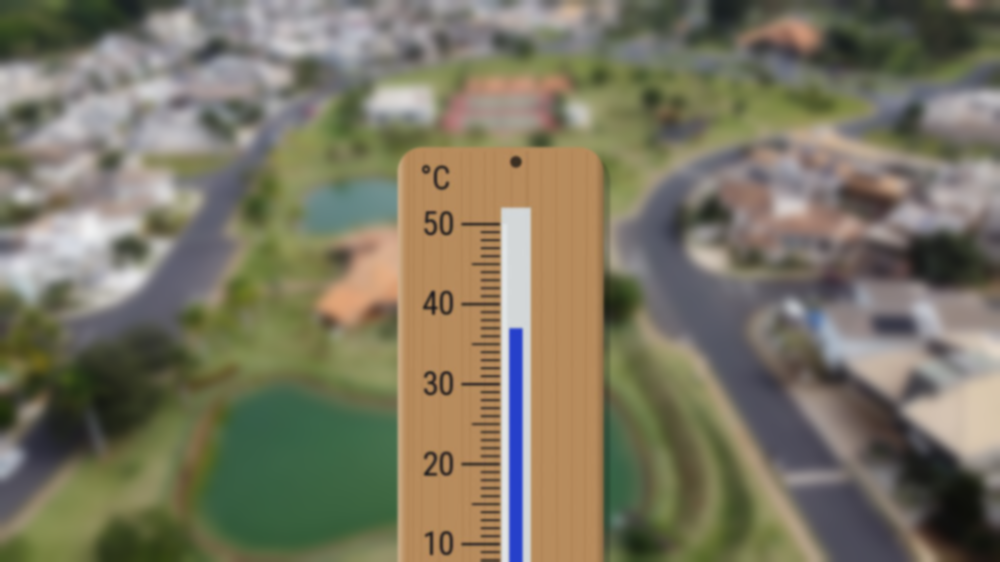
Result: 37 °C
